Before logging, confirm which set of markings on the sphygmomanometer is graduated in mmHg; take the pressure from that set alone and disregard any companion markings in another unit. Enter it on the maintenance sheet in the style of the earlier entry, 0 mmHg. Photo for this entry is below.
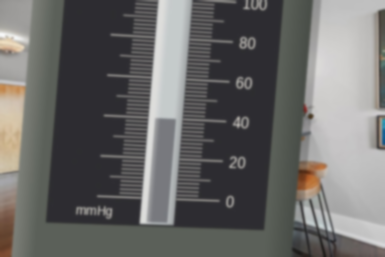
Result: 40 mmHg
